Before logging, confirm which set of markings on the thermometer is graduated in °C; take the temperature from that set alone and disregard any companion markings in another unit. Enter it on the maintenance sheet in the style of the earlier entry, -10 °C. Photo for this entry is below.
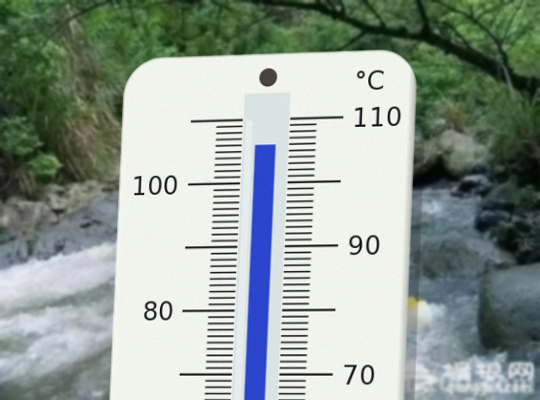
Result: 106 °C
